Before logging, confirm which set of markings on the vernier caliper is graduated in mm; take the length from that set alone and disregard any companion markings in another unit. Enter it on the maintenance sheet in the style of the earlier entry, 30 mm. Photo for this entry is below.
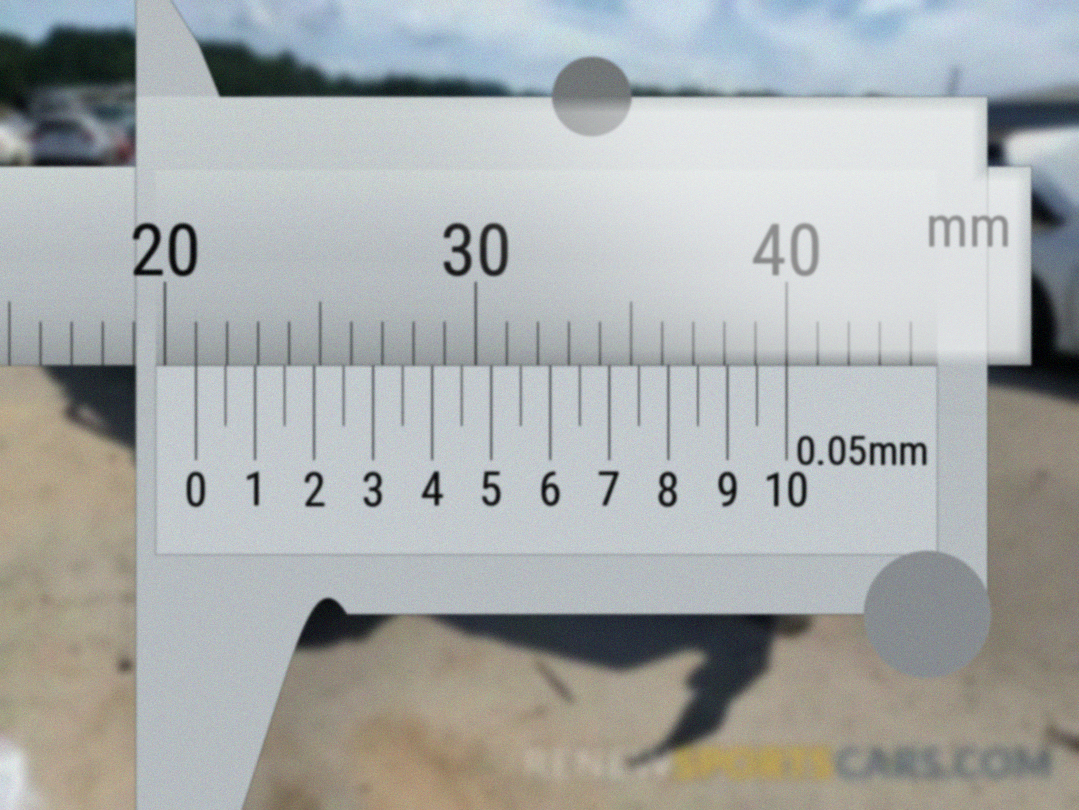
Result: 21.00 mm
